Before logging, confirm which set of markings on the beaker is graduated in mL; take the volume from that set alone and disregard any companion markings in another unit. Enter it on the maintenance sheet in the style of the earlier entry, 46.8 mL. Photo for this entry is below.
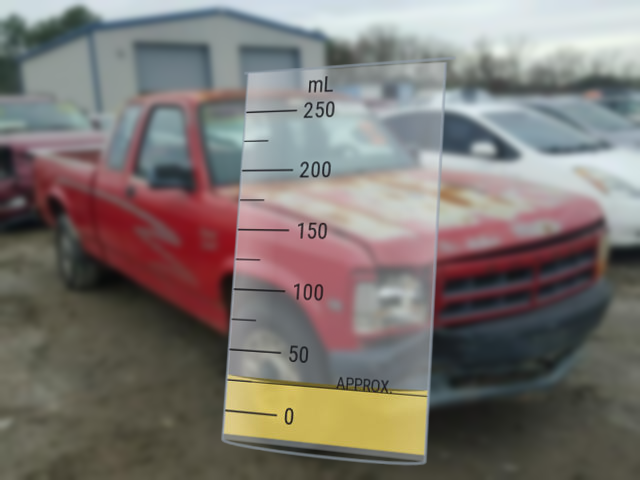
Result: 25 mL
